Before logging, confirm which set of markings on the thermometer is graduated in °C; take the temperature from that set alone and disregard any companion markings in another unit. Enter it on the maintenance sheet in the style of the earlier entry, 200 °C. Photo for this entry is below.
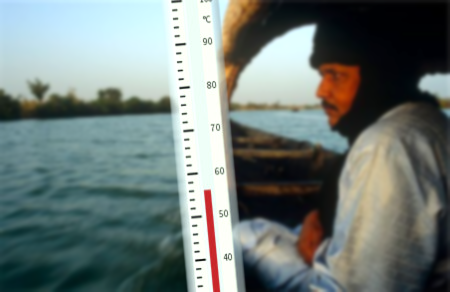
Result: 56 °C
